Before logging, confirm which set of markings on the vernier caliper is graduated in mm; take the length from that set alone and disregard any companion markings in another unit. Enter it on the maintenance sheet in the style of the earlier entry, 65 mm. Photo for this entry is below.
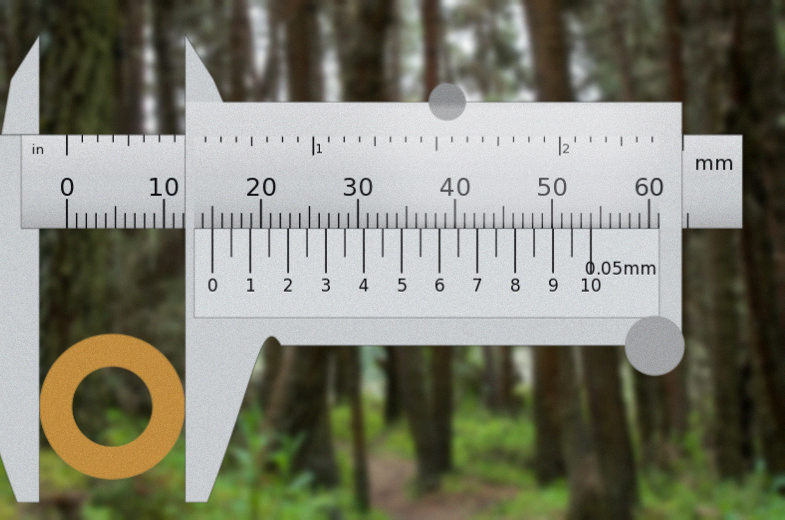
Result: 15.0 mm
